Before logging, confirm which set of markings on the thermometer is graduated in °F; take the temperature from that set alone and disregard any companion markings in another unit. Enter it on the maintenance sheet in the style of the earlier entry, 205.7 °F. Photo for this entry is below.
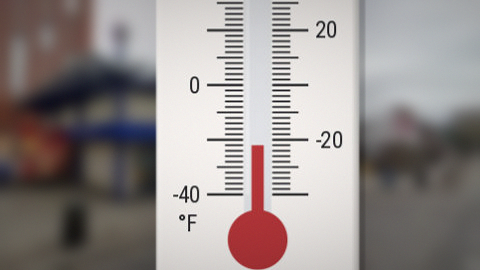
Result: -22 °F
